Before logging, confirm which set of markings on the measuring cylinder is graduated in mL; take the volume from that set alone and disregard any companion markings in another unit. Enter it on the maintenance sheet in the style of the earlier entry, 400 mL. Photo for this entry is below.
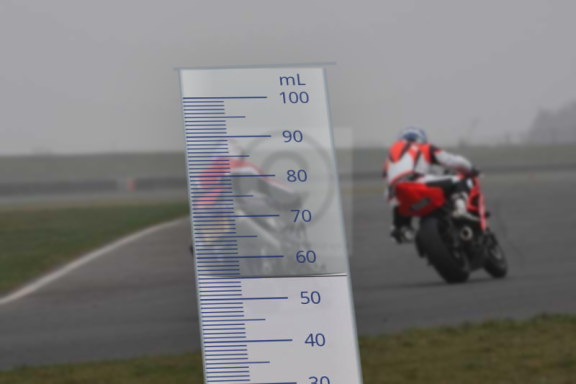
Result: 55 mL
